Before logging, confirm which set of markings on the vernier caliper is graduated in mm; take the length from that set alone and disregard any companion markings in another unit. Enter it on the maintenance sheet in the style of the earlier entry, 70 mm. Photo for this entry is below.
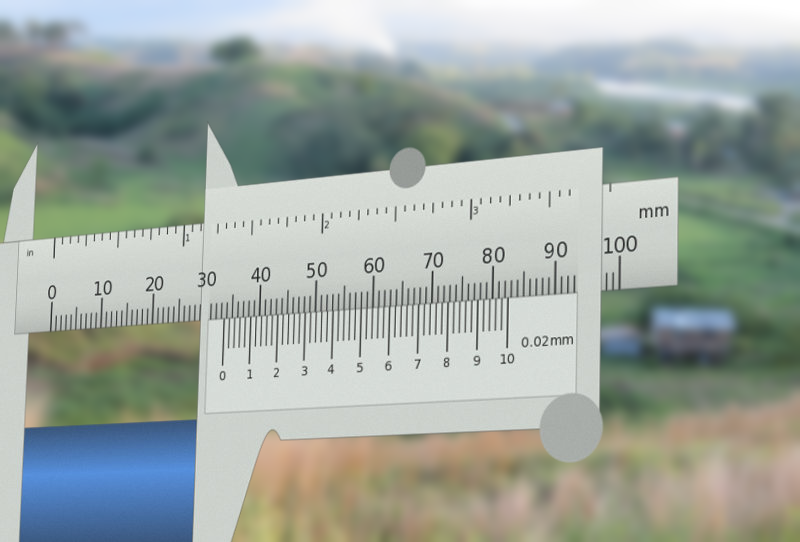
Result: 33.5 mm
